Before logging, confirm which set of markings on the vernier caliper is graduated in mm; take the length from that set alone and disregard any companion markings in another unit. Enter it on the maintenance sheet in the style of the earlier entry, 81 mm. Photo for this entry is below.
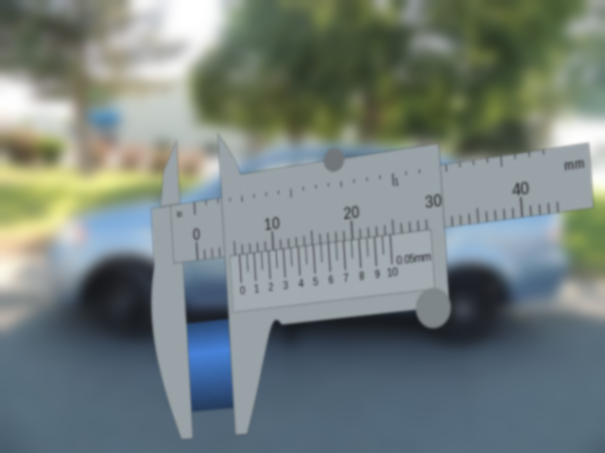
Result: 5.6 mm
